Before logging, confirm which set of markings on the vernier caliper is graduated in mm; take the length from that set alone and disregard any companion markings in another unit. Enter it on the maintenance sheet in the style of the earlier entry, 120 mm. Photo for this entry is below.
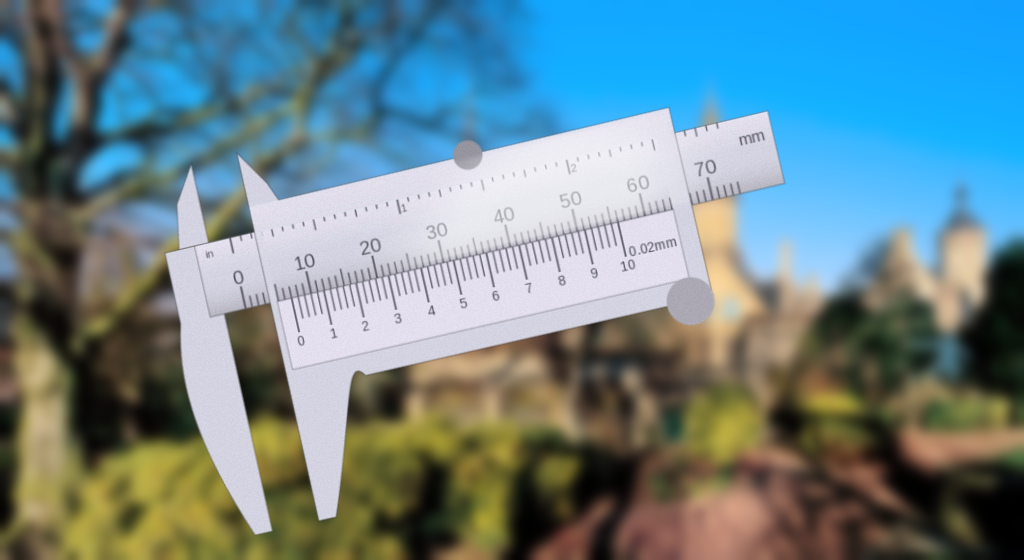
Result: 7.0 mm
